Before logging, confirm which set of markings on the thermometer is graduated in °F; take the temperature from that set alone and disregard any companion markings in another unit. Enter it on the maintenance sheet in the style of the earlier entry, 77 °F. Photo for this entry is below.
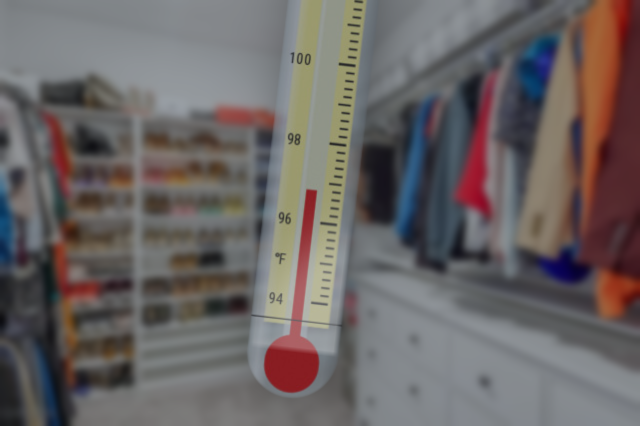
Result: 96.8 °F
